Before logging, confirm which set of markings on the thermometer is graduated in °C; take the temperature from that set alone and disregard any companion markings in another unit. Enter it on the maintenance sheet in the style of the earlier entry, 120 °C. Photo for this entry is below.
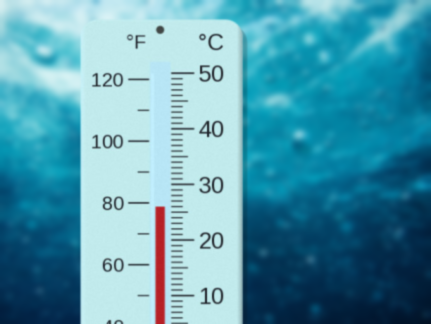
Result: 26 °C
